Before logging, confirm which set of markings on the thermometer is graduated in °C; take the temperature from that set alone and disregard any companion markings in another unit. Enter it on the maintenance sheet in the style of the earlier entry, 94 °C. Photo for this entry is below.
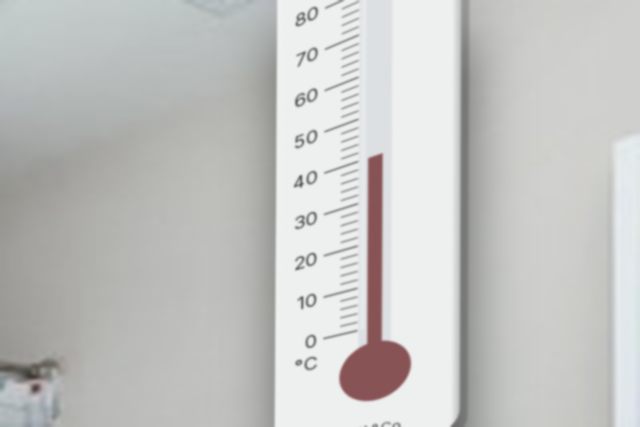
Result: 40 °C
